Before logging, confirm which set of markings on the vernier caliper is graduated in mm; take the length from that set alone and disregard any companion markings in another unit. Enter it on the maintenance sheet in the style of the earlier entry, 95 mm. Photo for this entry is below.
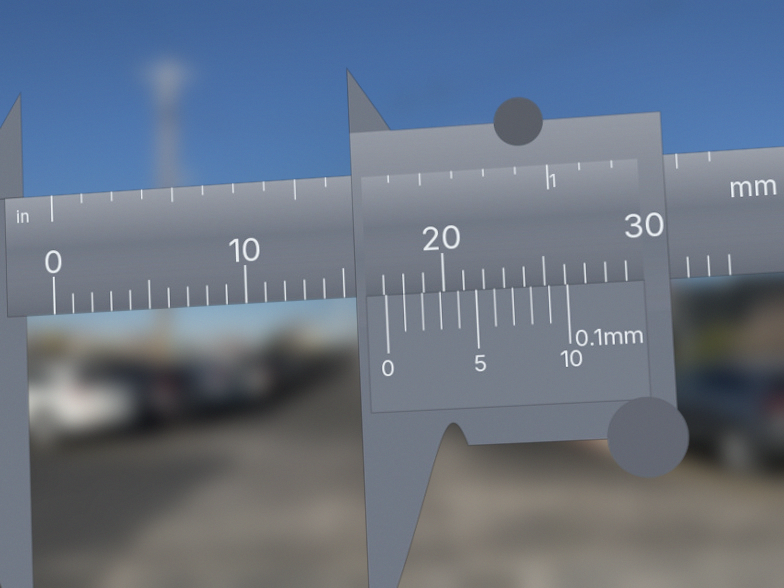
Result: 17.1 mm
